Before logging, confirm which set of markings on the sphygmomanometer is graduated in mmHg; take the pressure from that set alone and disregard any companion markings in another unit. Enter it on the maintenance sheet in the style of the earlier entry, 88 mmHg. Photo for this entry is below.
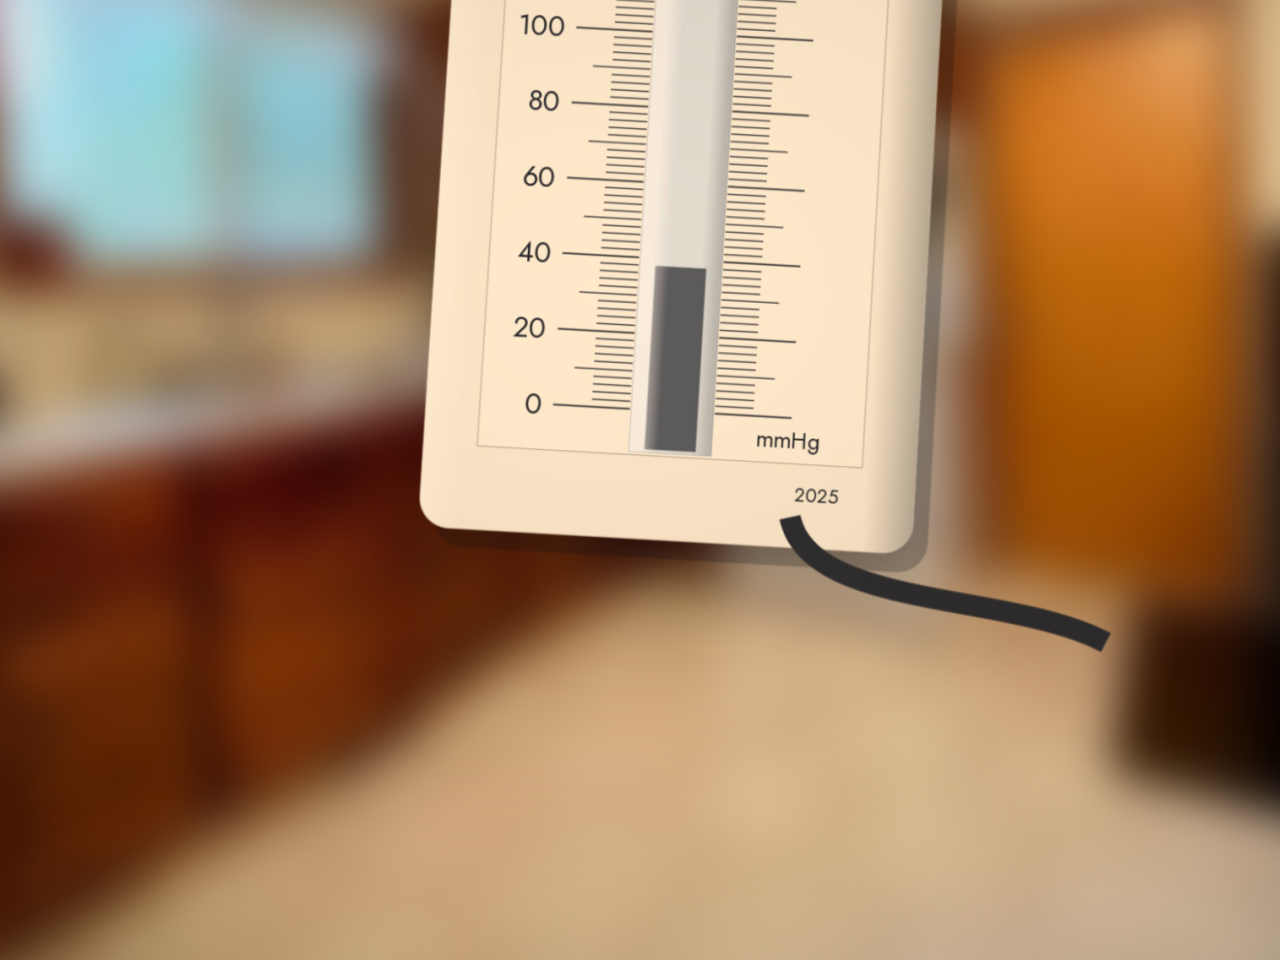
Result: 38 mmHg
